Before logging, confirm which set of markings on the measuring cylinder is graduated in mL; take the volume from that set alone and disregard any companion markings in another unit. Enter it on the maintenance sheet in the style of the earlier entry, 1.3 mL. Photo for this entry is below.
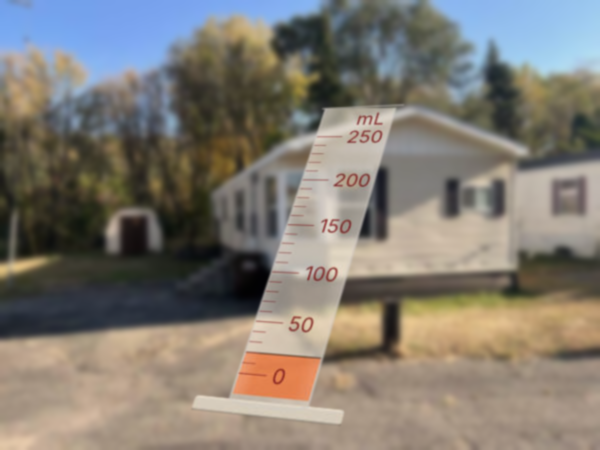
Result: 20 mL
